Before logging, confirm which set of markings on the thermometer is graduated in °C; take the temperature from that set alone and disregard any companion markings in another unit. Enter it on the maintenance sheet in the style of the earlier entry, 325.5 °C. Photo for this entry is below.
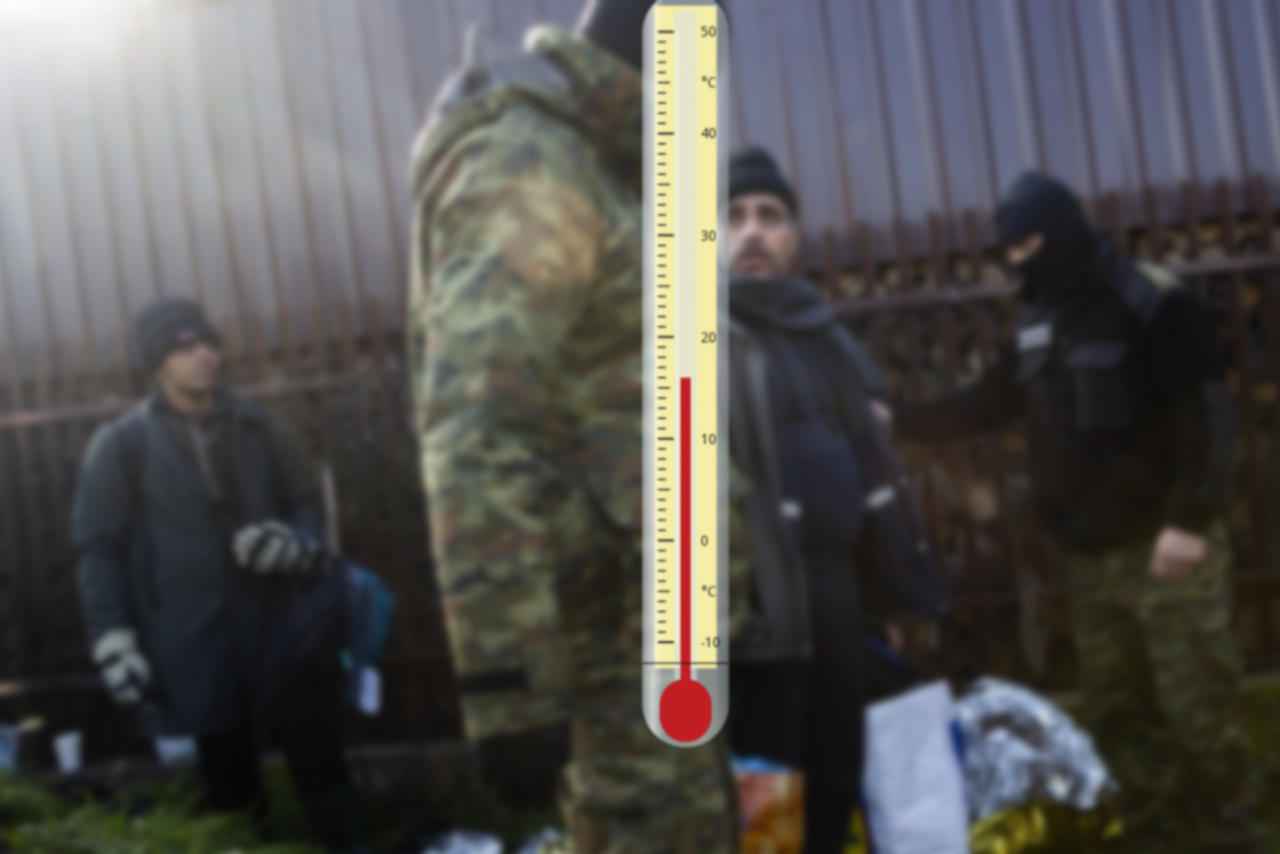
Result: 16 °C
